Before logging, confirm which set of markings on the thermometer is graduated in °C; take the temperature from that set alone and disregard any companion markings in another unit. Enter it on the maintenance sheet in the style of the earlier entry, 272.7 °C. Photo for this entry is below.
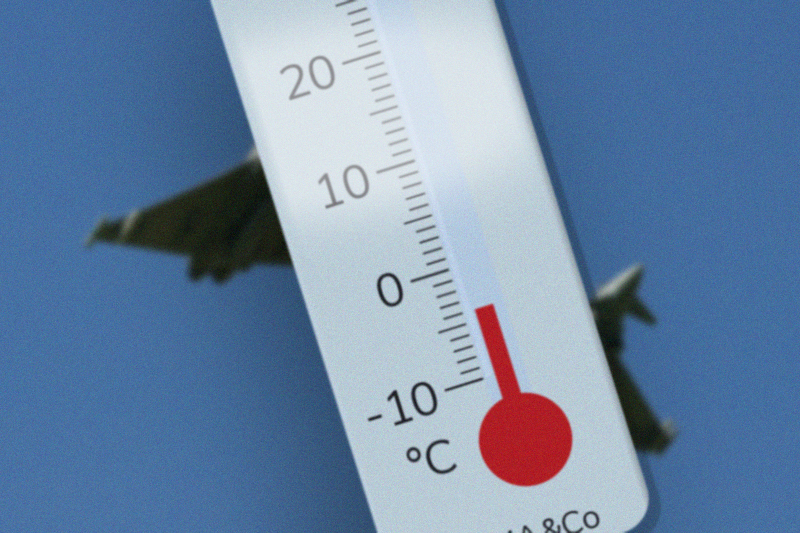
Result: -4 °C
